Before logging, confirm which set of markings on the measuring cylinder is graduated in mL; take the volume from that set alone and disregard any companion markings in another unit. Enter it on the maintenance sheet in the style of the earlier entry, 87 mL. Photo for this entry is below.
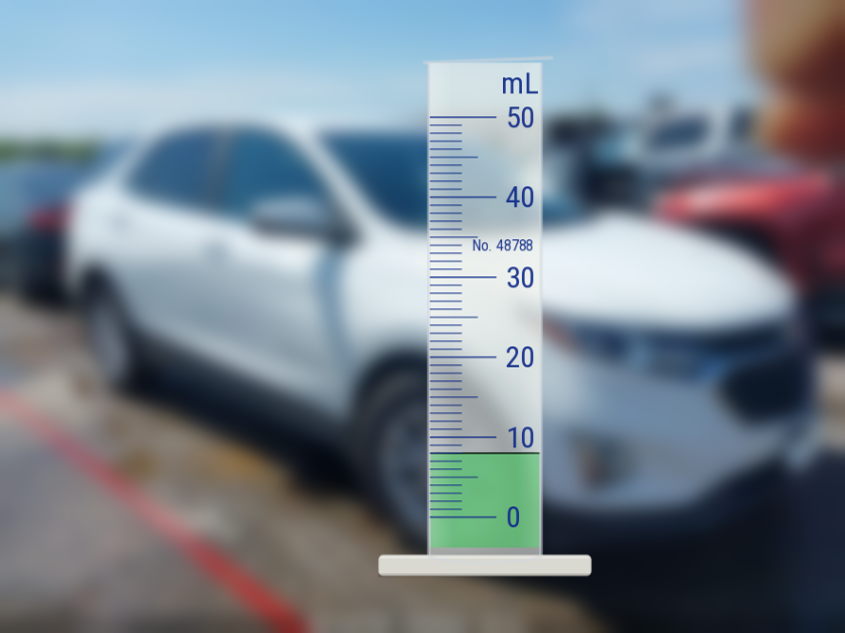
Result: 8 mL
